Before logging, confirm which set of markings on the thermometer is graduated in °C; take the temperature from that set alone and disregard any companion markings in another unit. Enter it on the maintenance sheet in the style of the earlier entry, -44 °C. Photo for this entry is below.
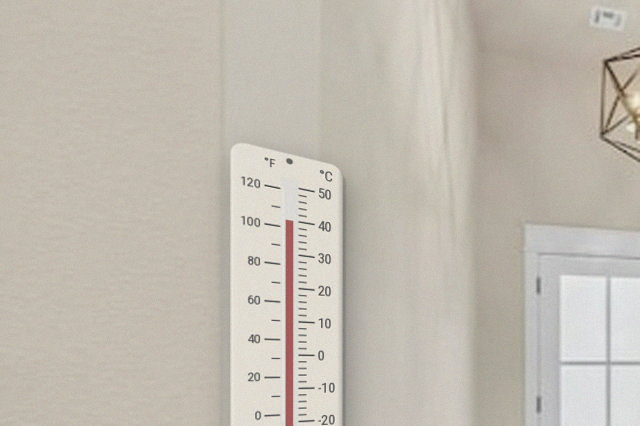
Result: 40 °C
